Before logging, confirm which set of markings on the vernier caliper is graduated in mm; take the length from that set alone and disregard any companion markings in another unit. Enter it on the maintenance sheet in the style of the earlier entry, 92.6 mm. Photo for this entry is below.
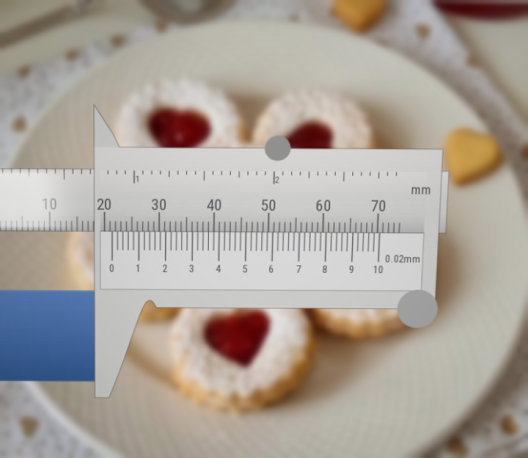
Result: 21.4 mm
